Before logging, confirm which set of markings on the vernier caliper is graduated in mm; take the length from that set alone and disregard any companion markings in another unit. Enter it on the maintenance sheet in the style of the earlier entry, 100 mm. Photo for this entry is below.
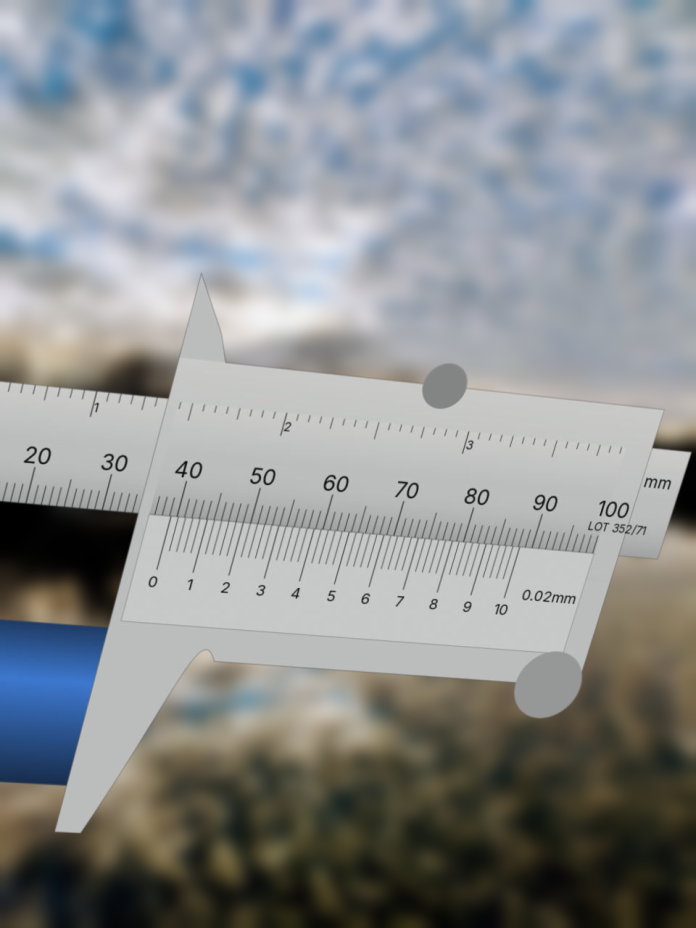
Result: 39.2 mm
